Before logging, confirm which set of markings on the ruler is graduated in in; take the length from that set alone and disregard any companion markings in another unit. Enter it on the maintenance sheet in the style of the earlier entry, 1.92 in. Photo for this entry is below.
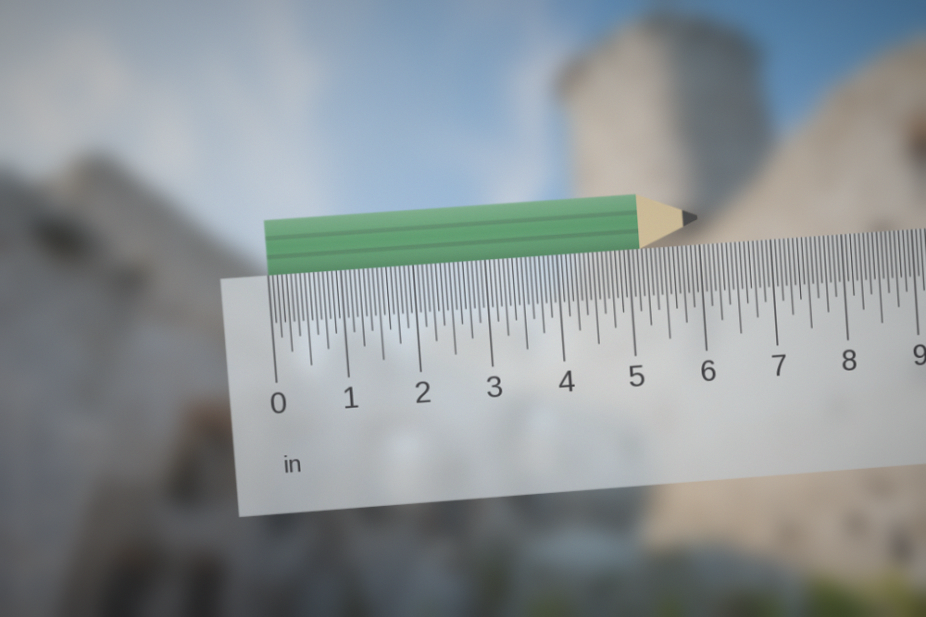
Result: 6 in
